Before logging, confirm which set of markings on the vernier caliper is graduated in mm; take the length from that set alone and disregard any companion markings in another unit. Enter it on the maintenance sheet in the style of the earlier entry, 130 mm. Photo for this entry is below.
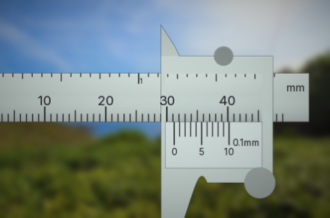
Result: 31.2 mm
